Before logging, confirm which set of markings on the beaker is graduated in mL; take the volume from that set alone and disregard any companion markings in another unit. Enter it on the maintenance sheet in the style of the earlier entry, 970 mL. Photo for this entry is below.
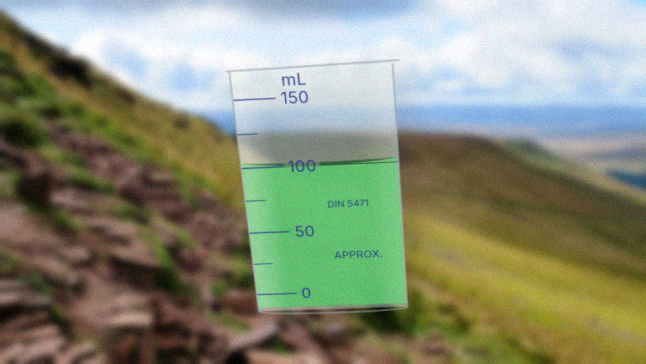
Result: 100 mL
